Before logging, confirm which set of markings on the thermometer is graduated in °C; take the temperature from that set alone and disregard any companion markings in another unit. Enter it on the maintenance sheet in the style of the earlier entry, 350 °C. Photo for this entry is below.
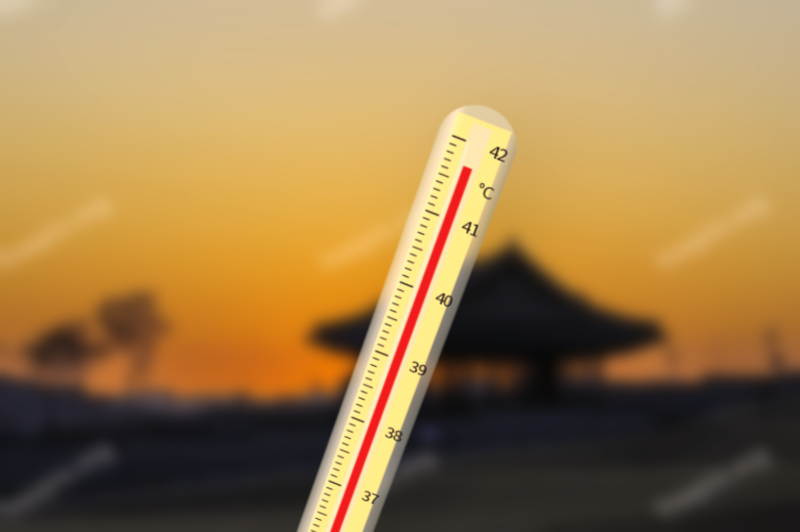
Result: 41.7 °C
